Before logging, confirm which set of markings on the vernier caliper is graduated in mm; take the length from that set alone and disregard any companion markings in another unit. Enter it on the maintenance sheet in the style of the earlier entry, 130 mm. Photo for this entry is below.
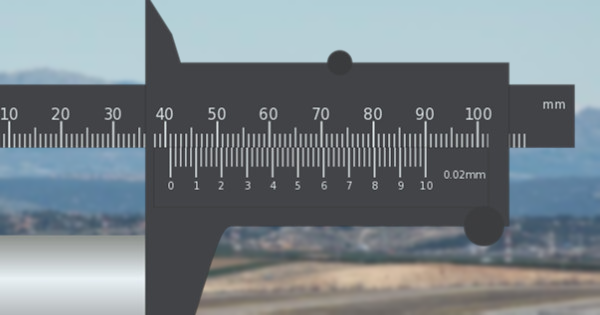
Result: 41.0 mm
